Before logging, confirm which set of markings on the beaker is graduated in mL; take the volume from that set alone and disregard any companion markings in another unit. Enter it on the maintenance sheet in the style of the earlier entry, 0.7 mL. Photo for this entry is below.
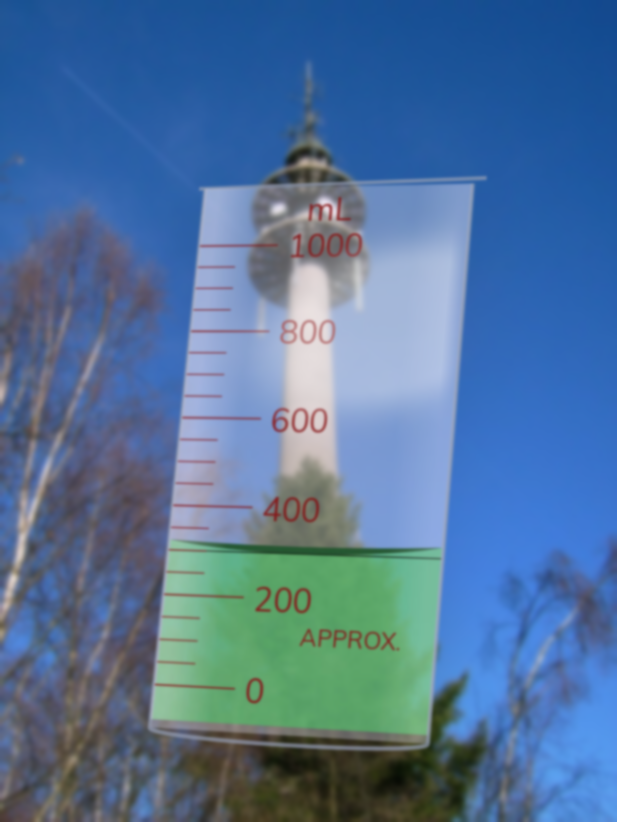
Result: 300 mL
